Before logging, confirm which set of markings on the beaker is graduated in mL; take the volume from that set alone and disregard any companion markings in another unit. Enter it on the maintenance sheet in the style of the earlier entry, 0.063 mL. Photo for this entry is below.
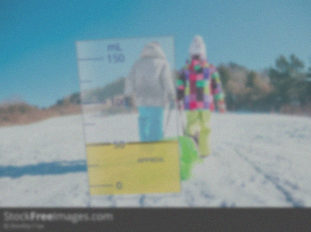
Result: 50 mL
